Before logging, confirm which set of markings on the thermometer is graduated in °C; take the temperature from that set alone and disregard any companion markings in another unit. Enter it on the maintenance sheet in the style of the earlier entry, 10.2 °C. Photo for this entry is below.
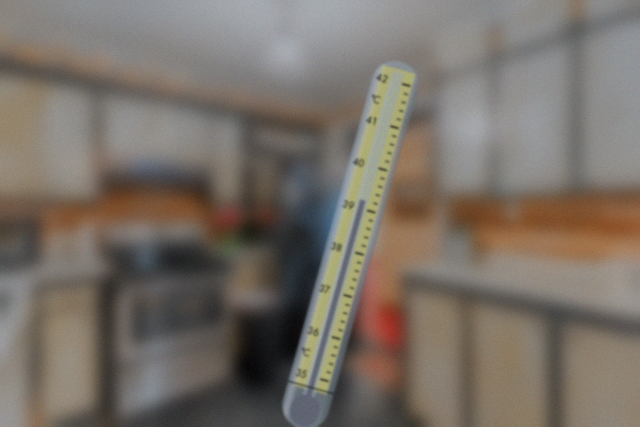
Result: 39.2 °C
